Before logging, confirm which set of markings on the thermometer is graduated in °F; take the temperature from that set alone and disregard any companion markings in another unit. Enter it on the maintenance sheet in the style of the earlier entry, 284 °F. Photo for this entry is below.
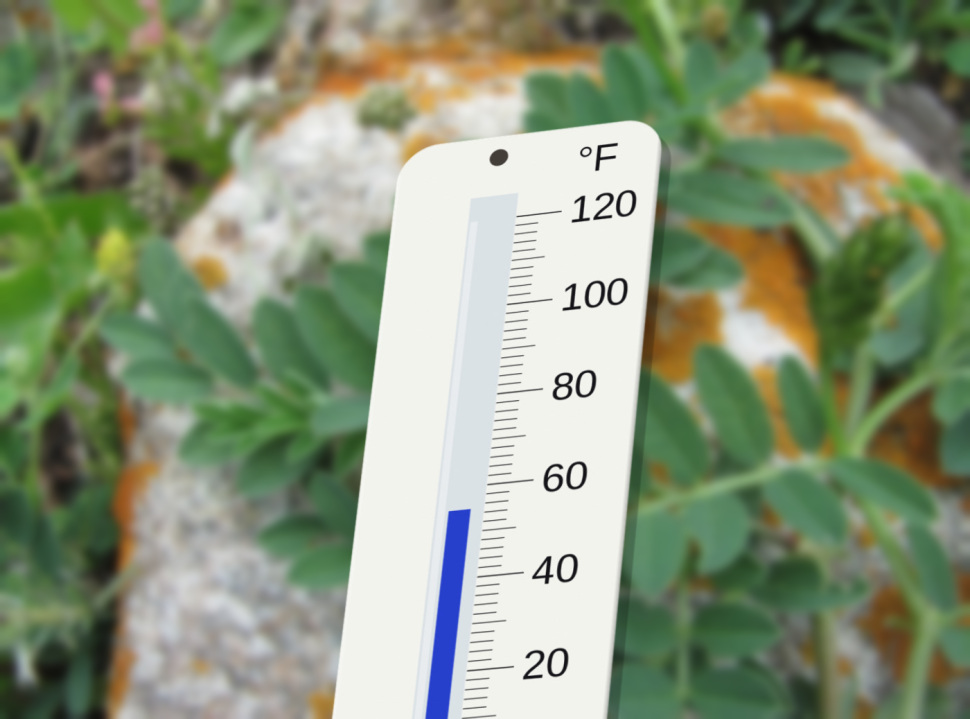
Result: 55 °F
